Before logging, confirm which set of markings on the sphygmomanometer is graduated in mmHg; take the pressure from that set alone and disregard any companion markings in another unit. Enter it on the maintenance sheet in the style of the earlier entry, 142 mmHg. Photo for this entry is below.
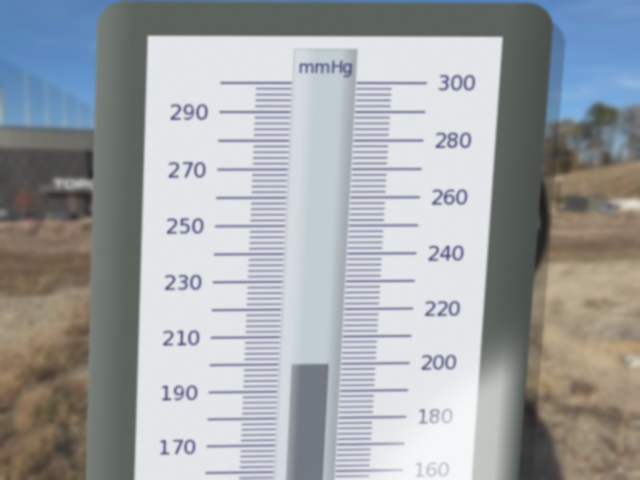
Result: 200 mmHg
